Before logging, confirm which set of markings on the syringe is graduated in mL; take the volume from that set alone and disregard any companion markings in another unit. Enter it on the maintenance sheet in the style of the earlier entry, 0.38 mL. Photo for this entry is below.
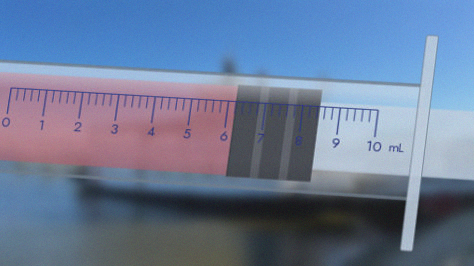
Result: 6.2 mL
